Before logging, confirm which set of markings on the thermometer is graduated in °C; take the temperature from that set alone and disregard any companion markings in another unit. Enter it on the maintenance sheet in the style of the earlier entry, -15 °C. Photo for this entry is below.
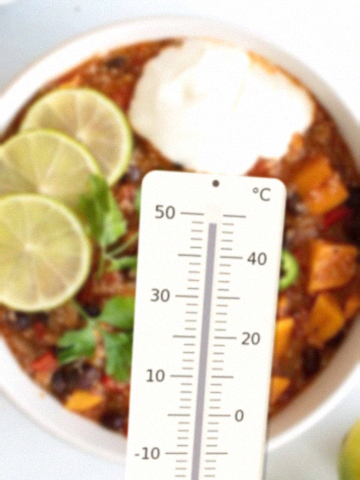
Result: 48 °C
